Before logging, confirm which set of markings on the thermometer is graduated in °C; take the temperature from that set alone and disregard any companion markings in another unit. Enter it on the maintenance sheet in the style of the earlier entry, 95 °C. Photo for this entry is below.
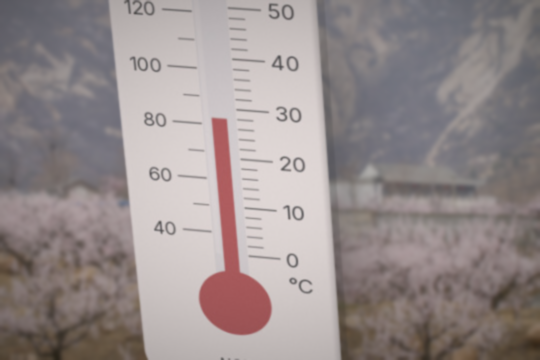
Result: 28 °C
